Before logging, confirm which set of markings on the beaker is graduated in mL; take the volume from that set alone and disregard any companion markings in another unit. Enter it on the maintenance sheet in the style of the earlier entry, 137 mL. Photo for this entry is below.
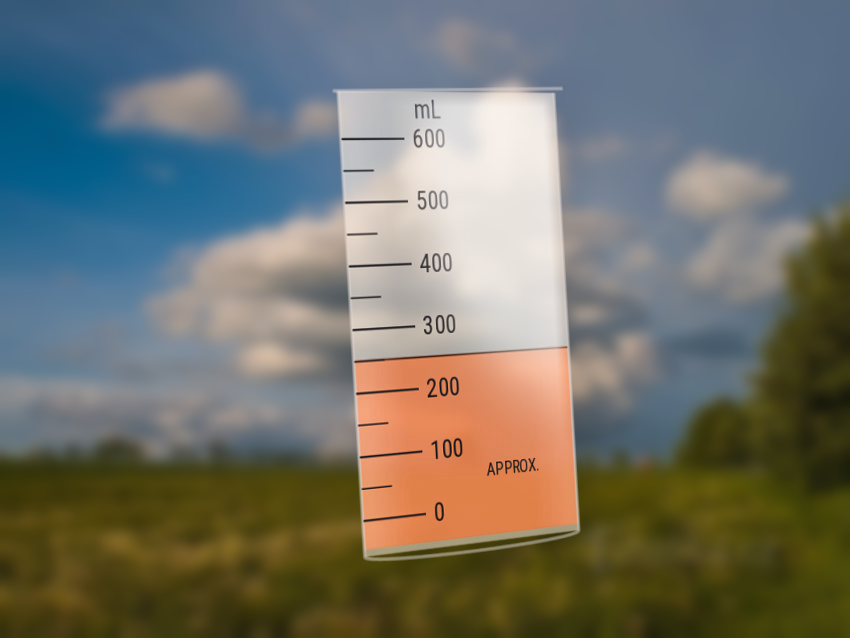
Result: 250 mL
